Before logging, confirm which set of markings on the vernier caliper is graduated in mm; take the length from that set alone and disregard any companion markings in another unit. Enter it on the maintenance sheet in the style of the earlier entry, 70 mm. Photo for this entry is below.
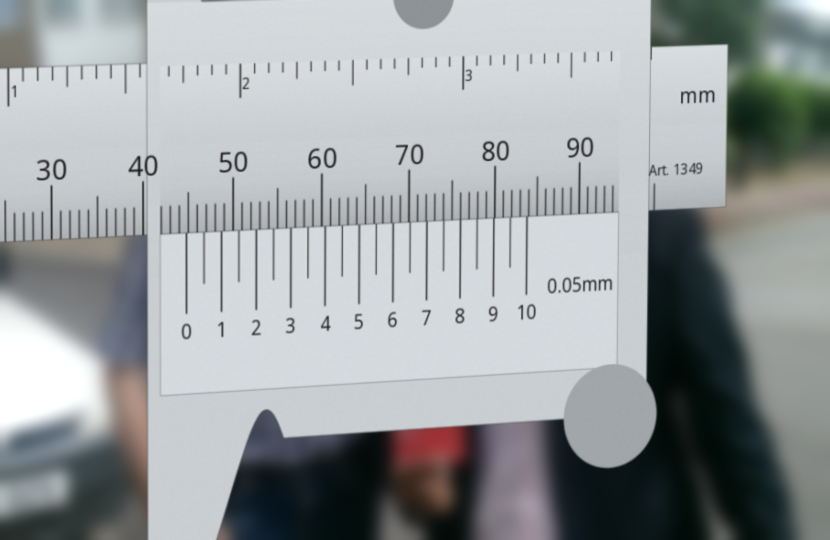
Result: 44.8 mm
